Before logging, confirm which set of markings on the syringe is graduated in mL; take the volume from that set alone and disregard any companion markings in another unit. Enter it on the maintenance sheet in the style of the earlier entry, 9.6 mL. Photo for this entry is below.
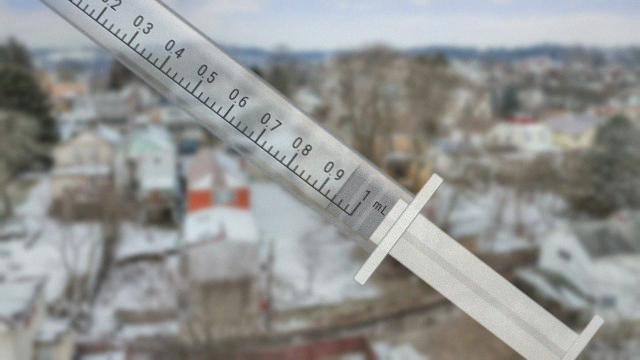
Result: 0.94 mL
